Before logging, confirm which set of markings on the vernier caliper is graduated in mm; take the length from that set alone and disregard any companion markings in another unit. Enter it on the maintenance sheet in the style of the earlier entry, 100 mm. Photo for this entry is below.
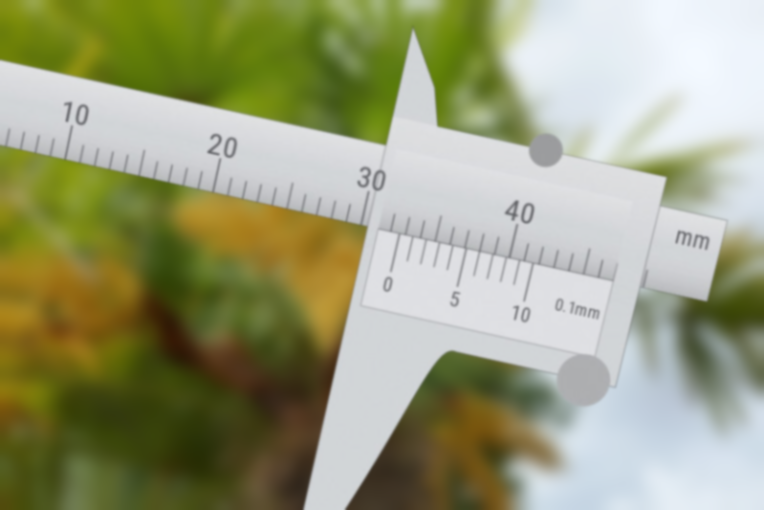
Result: 32.6 mm
